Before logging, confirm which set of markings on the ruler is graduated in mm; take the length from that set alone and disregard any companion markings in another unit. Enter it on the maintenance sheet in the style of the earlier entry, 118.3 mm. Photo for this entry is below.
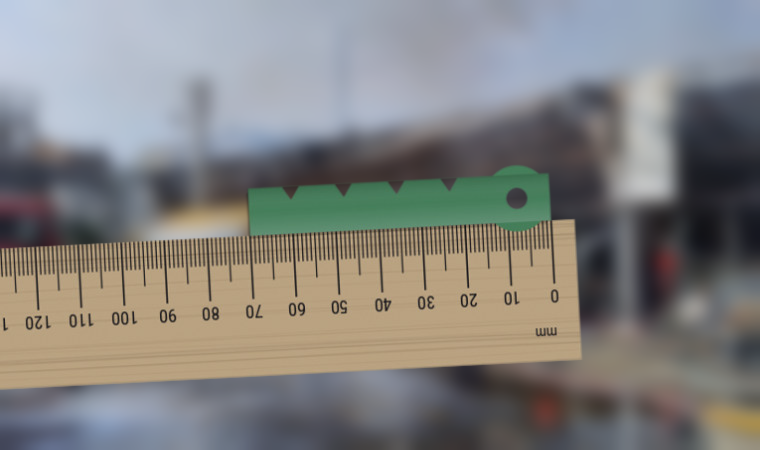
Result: 70 mm
